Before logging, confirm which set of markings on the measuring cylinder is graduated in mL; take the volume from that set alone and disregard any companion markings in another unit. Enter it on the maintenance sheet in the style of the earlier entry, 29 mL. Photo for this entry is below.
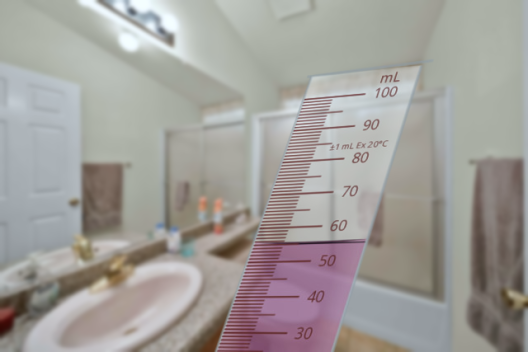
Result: 55 mL
